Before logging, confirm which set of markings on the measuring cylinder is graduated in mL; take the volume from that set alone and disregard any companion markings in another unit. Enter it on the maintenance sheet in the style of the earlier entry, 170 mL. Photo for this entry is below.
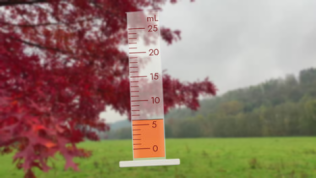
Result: 6 mL
